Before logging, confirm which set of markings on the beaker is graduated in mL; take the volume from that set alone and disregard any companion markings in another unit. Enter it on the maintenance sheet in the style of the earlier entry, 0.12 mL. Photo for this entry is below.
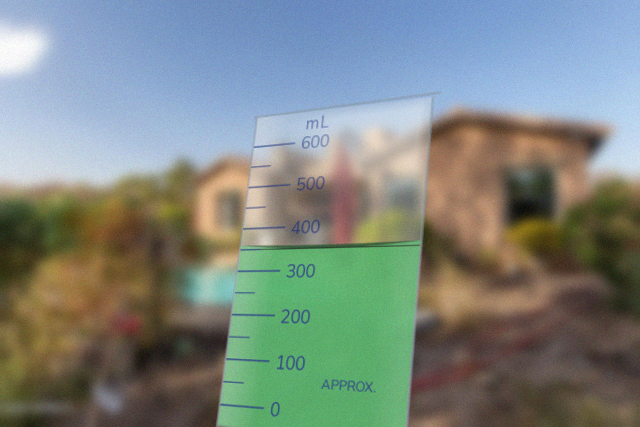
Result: 350 mL
